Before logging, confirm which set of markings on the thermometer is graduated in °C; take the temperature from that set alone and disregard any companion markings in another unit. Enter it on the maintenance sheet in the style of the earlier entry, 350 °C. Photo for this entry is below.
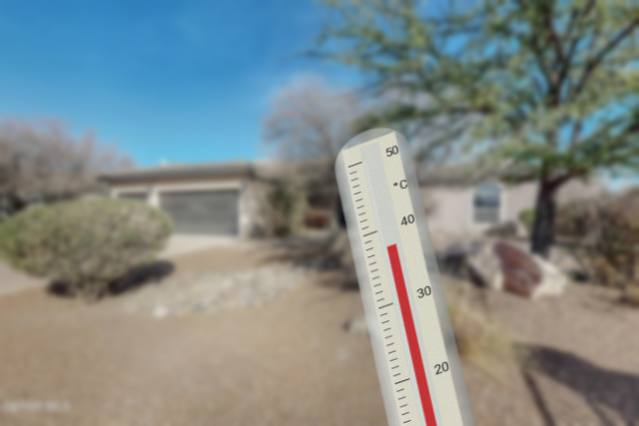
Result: 37.5 °C
